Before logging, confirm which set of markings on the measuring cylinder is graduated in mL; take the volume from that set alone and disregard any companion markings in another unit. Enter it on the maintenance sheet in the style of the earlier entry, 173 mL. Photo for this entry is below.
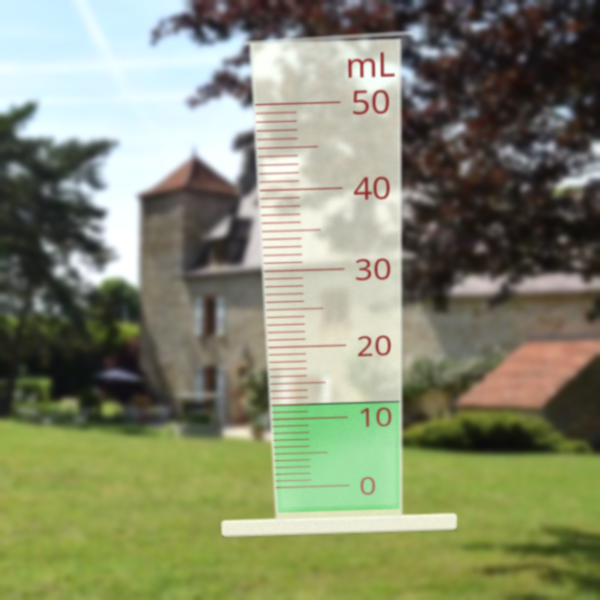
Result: 12 mL
